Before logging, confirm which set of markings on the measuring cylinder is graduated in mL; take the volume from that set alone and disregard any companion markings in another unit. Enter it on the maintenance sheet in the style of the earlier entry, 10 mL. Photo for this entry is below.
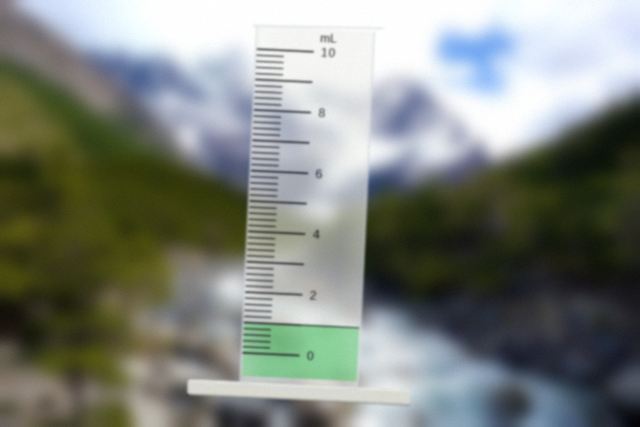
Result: 1 mL
